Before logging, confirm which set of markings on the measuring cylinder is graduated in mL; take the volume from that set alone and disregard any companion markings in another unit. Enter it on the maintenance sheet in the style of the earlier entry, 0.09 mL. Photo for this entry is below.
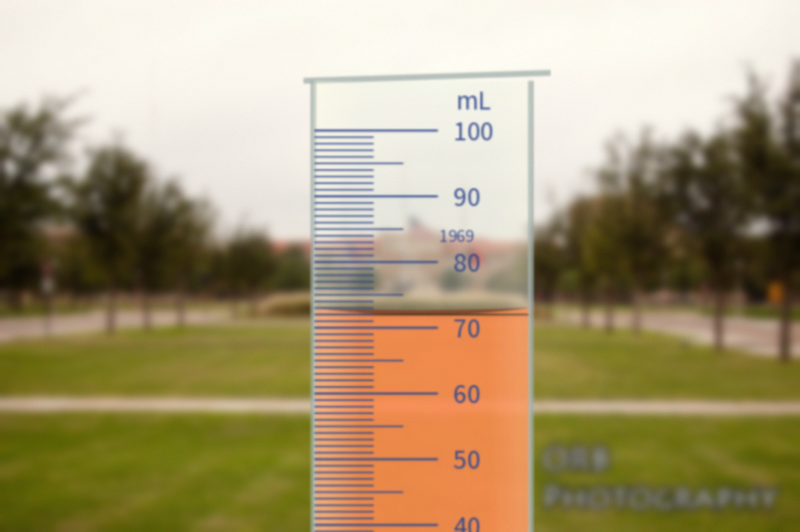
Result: 72 mL
